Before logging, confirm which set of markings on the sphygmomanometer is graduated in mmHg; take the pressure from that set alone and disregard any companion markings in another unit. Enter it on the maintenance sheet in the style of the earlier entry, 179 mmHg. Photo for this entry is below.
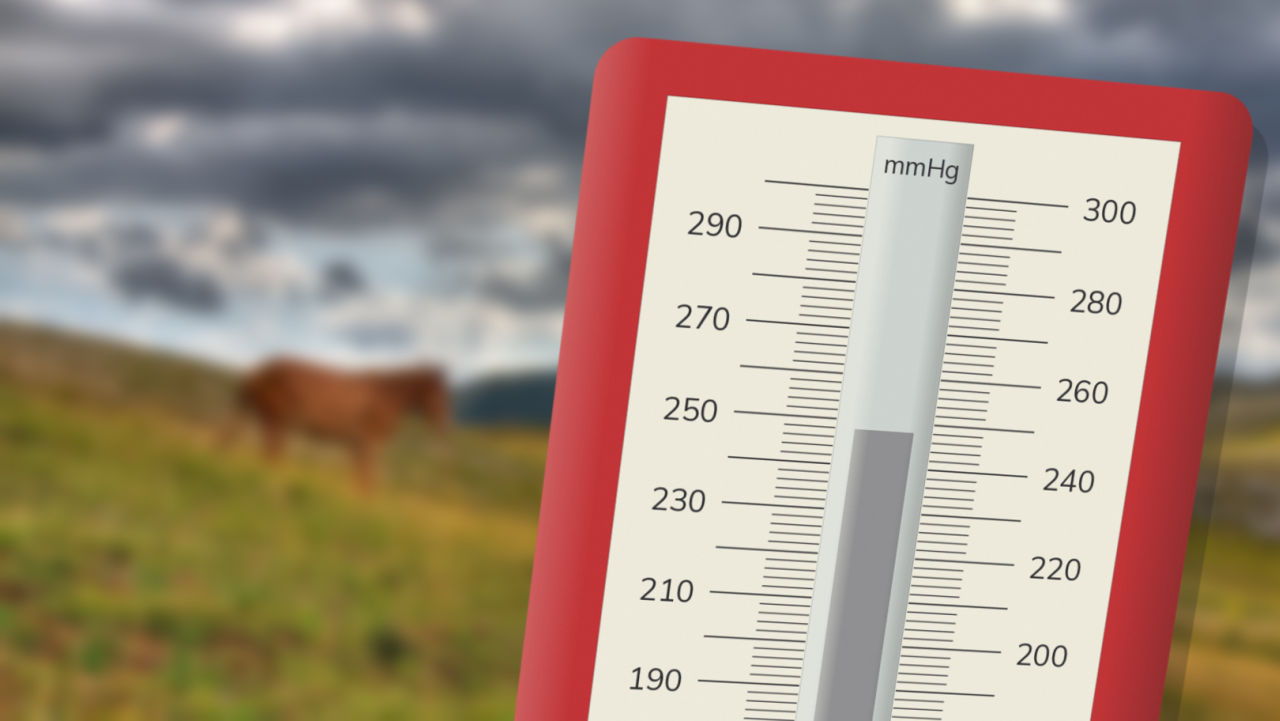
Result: 248 mmHg
